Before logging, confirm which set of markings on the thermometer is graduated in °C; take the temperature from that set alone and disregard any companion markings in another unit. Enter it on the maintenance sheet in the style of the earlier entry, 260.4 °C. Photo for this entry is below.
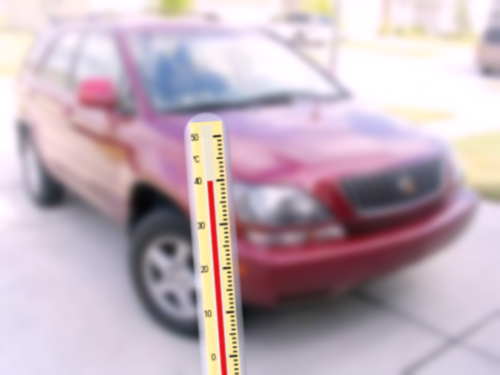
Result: 40 °C
